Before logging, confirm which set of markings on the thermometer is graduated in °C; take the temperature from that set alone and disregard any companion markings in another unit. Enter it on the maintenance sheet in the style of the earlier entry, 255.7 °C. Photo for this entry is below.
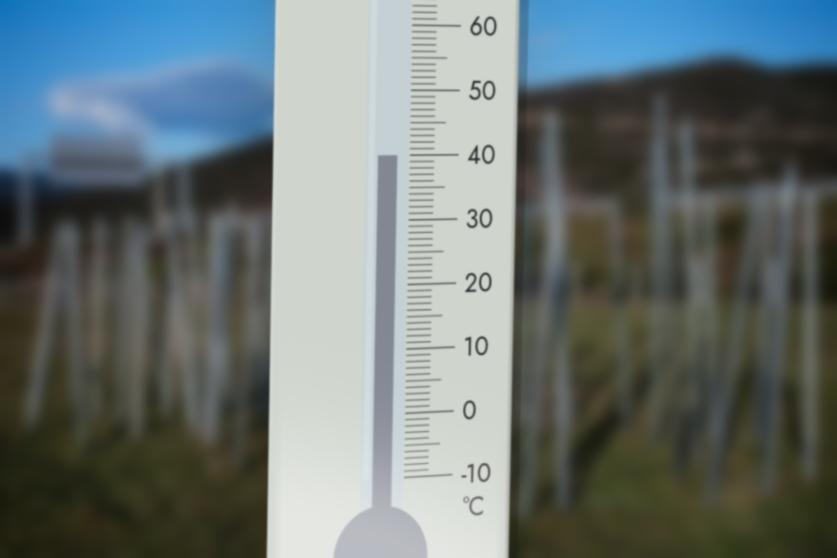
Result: 40 °C
